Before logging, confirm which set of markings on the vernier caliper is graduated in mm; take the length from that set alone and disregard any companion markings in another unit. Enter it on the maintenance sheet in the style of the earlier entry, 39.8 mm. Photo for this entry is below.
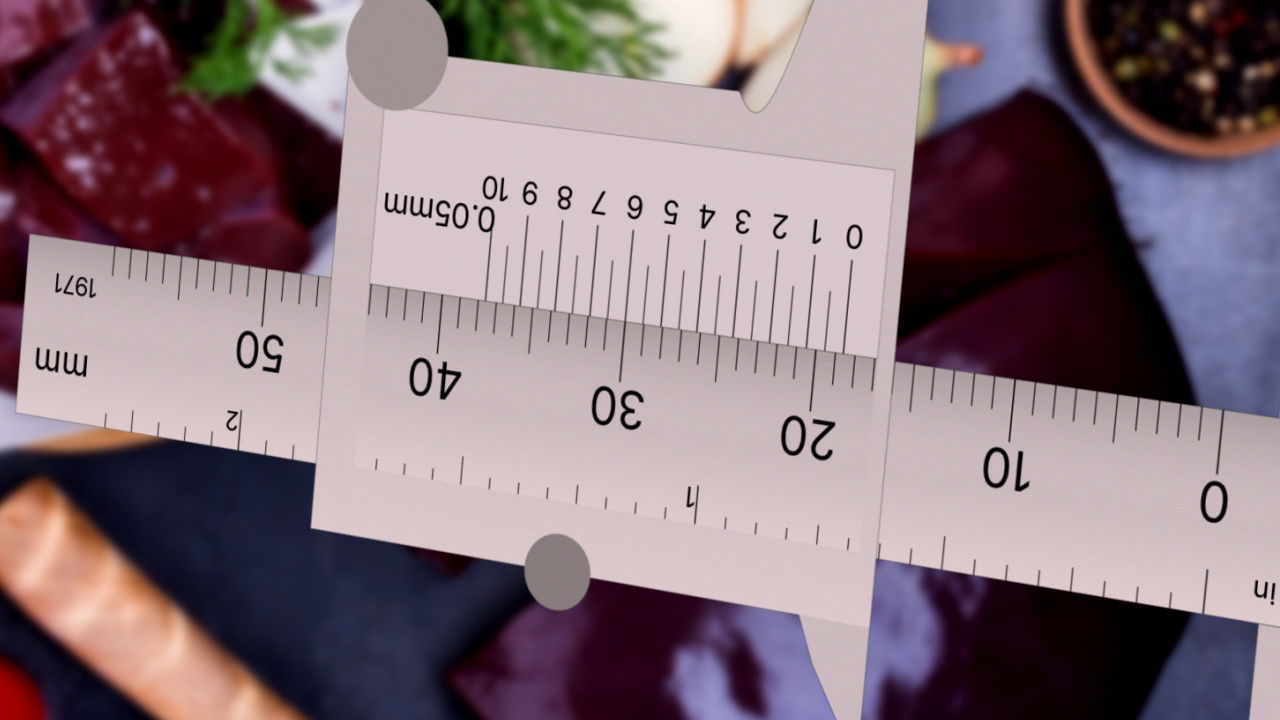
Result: 18.6 mm
